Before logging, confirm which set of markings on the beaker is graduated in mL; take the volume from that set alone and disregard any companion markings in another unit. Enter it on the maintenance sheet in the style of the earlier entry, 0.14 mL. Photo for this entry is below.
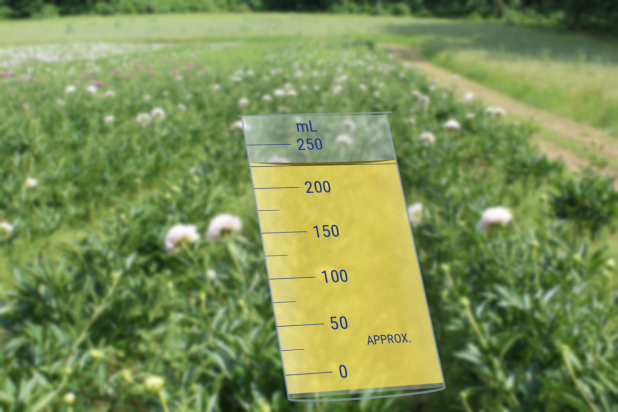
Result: 225 mL
